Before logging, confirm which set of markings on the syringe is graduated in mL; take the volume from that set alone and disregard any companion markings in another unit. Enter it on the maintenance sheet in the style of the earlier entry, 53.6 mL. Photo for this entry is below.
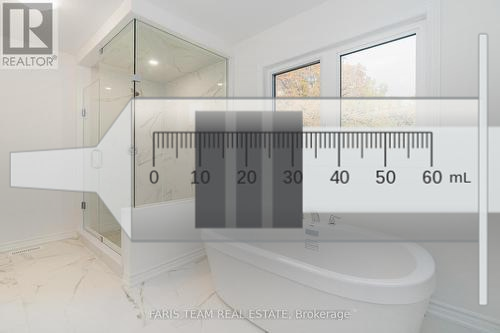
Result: 9 mL
